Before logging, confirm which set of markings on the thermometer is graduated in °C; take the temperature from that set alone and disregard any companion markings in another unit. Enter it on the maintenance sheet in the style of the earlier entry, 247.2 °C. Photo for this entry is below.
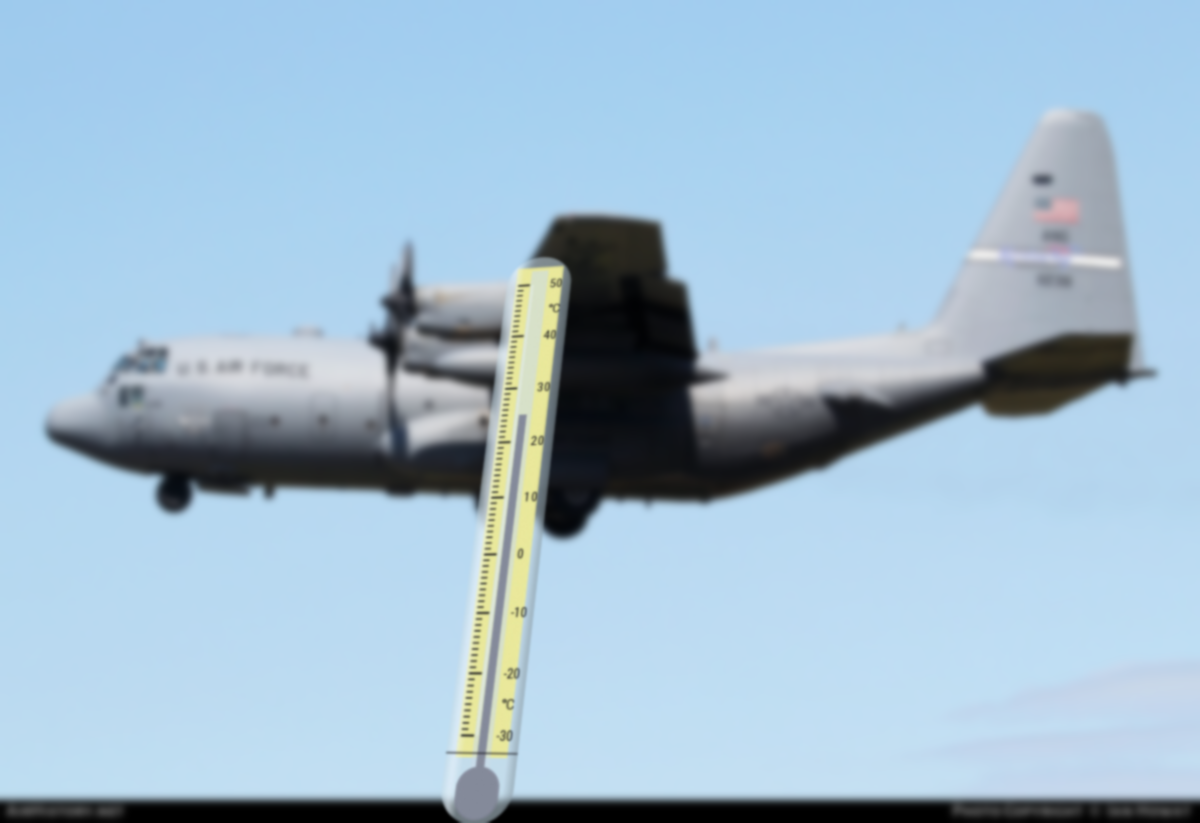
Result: 25 °C
